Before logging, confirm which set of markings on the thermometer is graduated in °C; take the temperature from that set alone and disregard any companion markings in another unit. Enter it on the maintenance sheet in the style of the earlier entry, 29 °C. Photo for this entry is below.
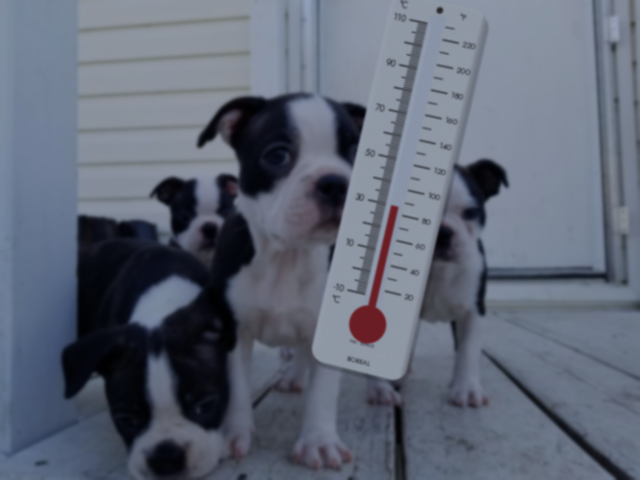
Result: 30 °C
